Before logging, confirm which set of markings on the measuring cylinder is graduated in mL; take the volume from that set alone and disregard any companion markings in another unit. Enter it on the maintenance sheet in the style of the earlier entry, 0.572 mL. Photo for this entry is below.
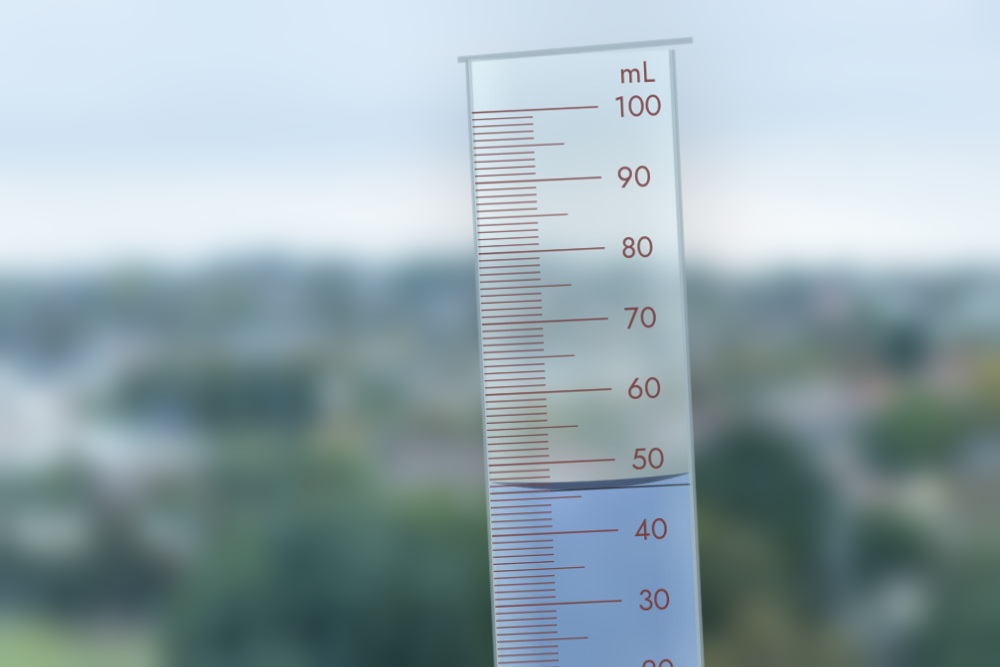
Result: 46 mL
